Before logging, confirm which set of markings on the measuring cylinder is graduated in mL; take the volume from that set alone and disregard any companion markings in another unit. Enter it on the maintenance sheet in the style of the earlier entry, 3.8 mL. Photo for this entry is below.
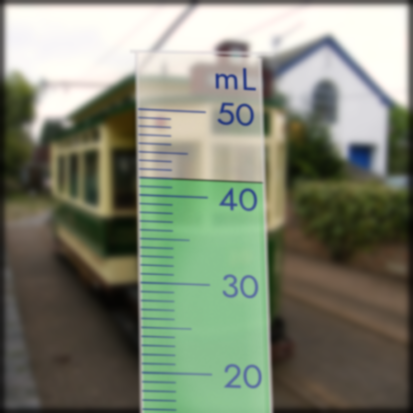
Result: 42 mL
